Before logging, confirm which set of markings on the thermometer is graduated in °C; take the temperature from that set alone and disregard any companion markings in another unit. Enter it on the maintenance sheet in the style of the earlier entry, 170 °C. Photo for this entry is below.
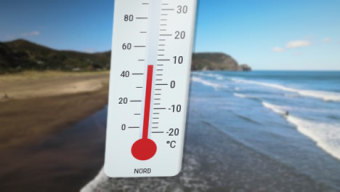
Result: 8 °C
